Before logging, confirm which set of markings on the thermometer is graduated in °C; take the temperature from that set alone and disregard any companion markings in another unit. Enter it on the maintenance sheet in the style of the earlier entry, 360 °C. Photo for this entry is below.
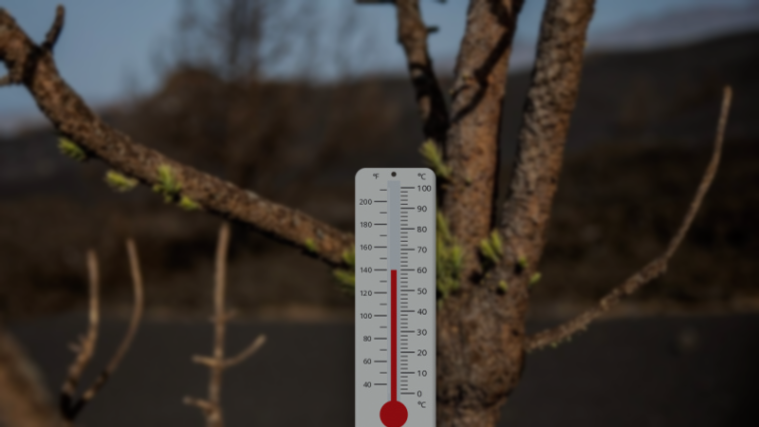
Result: 60 °C
